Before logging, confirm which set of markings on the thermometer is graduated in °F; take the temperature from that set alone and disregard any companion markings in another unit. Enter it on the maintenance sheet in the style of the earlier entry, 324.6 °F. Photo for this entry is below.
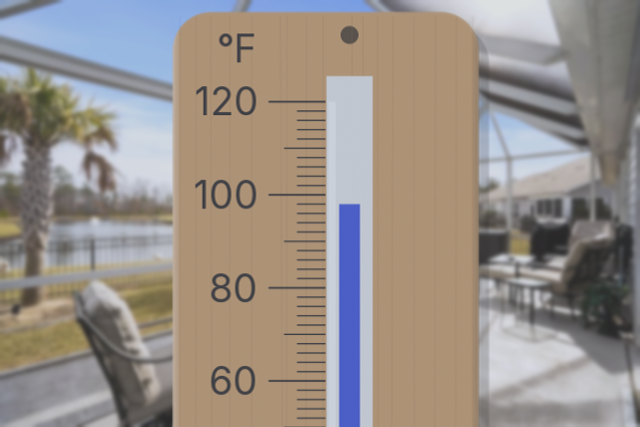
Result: 98 °F
